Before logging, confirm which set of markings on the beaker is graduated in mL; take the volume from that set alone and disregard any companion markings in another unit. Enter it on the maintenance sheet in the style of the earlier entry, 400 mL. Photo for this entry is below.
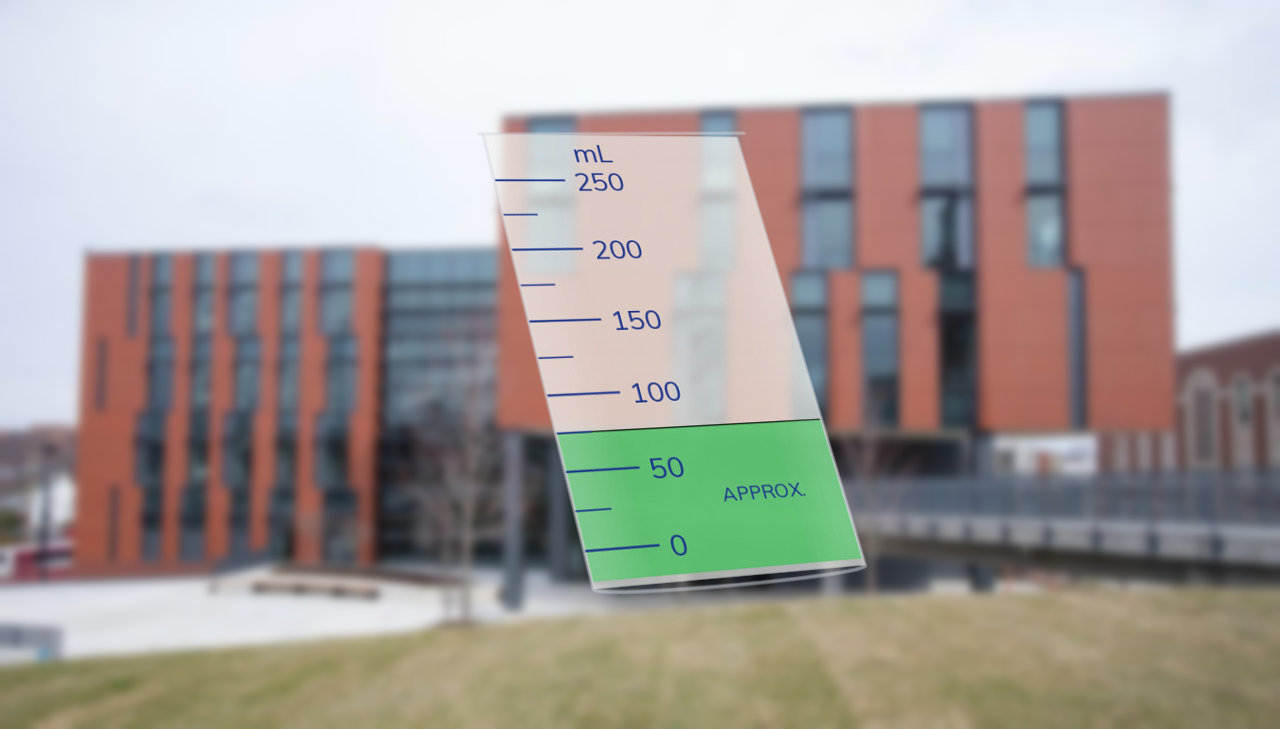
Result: 75 mL
